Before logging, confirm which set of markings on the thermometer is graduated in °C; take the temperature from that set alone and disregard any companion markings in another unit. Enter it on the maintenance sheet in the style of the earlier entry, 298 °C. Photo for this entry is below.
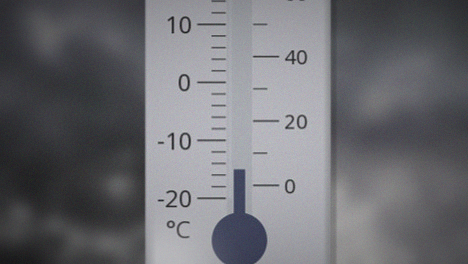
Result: -15 °C
